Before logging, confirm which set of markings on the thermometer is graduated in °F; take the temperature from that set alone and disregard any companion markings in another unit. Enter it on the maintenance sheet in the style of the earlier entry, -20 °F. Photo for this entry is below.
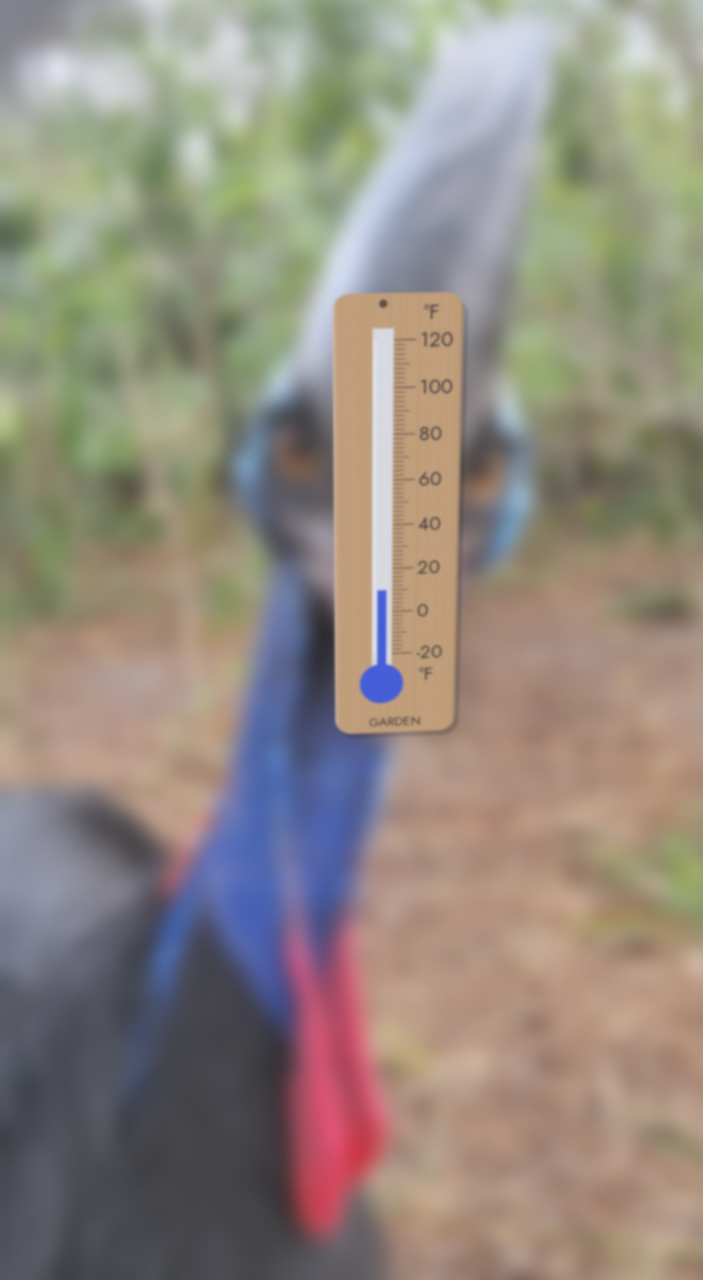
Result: 10 °F
